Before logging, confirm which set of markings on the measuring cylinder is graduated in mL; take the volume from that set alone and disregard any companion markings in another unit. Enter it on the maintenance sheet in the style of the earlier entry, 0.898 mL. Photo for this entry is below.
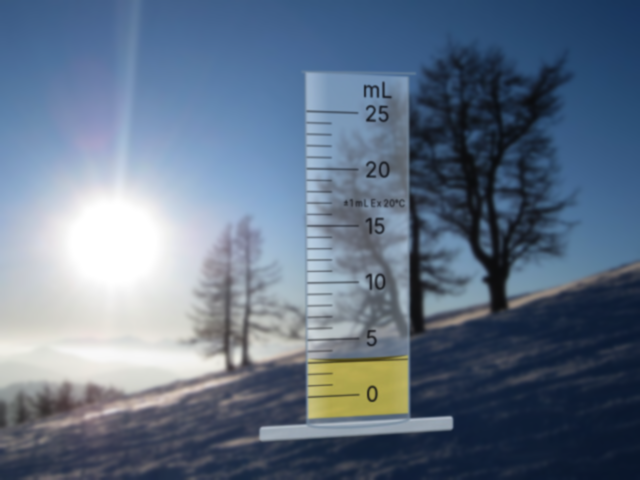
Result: 3 mL
